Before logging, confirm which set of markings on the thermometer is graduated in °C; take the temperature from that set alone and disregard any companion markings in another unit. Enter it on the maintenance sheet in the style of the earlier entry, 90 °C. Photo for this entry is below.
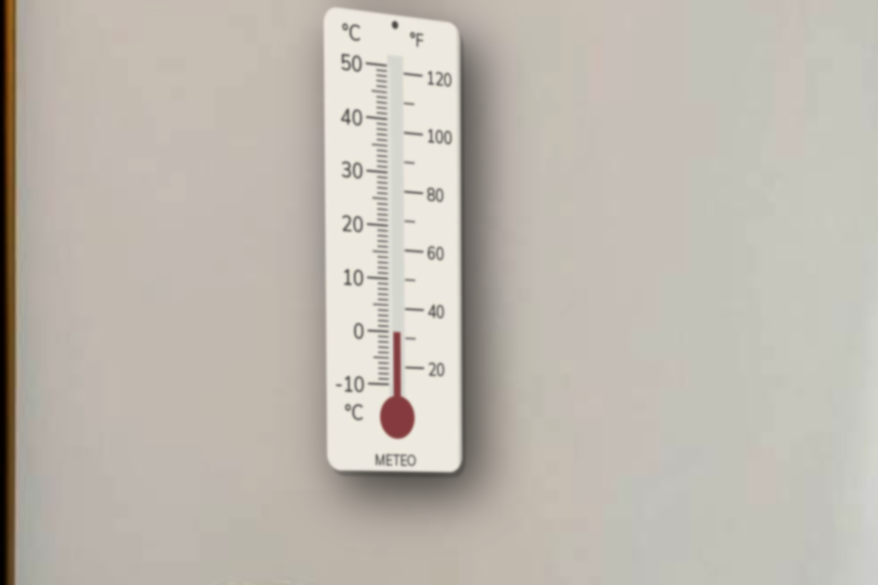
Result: 0 °C
